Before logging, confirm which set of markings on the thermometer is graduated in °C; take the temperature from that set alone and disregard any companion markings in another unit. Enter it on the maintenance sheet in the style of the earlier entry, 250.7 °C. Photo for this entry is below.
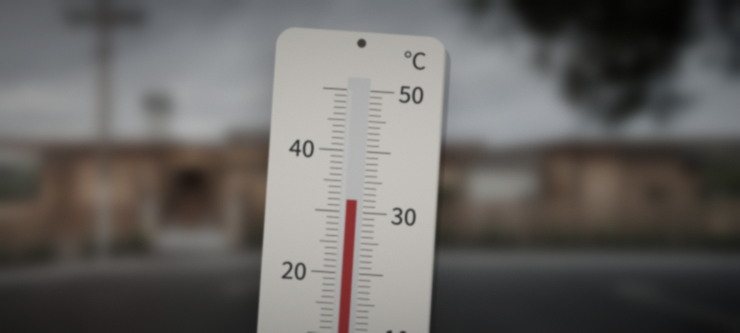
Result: 32 °C
